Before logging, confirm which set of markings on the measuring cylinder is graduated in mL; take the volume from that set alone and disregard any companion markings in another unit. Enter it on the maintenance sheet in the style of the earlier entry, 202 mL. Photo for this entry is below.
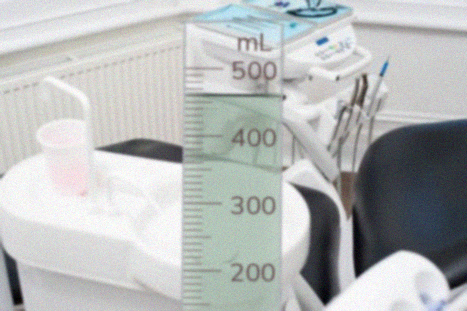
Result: 460 mL
